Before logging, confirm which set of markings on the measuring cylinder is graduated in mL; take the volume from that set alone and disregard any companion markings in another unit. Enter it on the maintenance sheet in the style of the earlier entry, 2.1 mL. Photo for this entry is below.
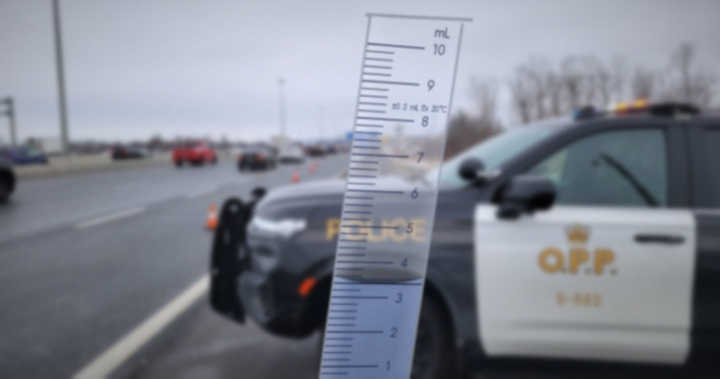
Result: 3.4 mL
